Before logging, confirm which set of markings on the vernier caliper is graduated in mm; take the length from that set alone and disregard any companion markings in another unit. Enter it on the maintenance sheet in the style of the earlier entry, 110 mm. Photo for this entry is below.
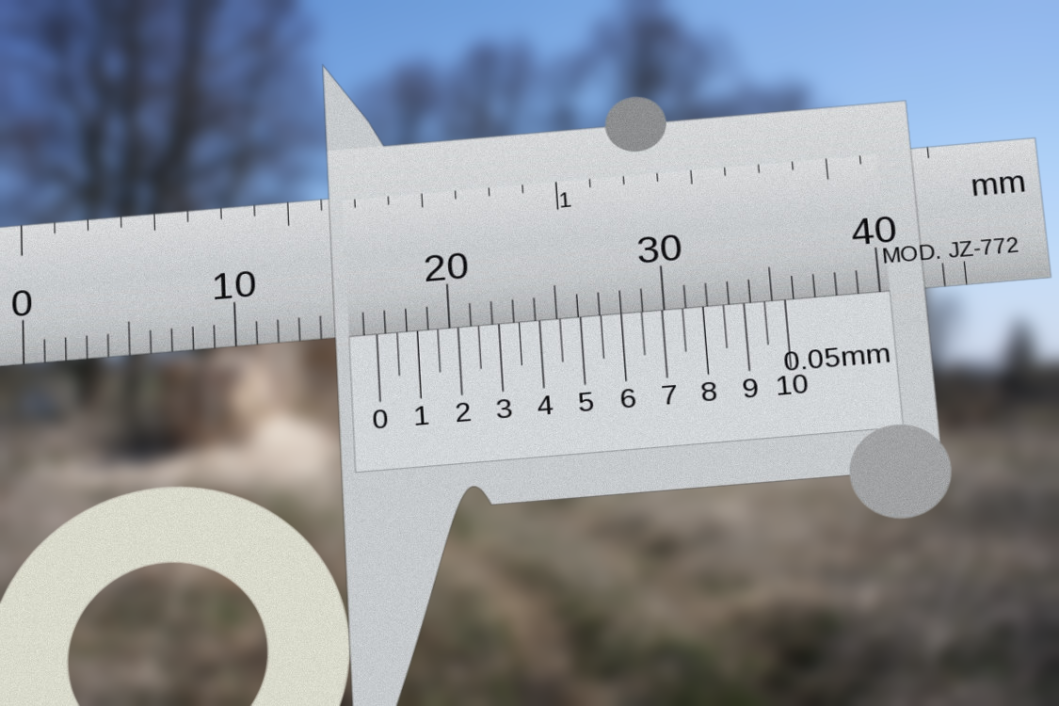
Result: 16.6 mm
